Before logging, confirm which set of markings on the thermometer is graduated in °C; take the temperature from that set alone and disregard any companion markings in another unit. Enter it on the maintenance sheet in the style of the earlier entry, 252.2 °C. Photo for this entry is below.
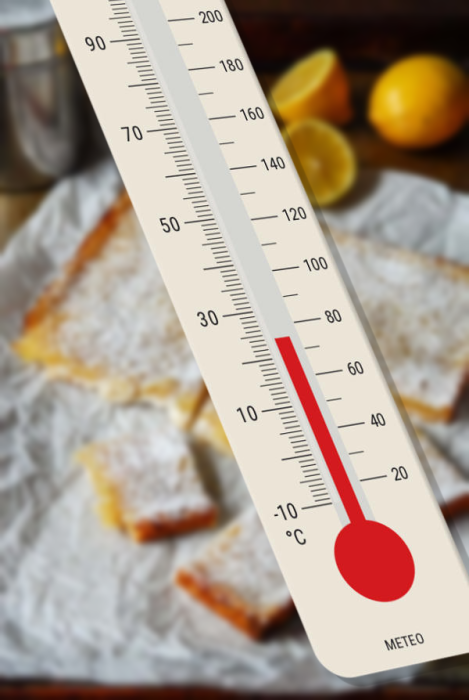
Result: 24 °C
